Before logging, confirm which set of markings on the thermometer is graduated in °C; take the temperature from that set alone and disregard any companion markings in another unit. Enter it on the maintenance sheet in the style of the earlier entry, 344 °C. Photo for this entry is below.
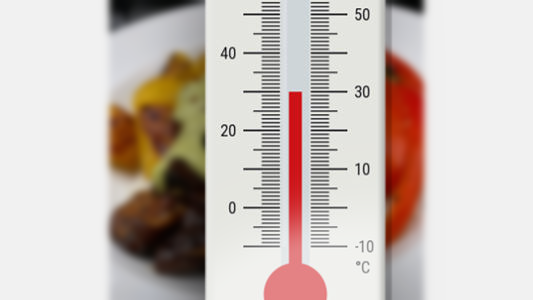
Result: 30 °C
